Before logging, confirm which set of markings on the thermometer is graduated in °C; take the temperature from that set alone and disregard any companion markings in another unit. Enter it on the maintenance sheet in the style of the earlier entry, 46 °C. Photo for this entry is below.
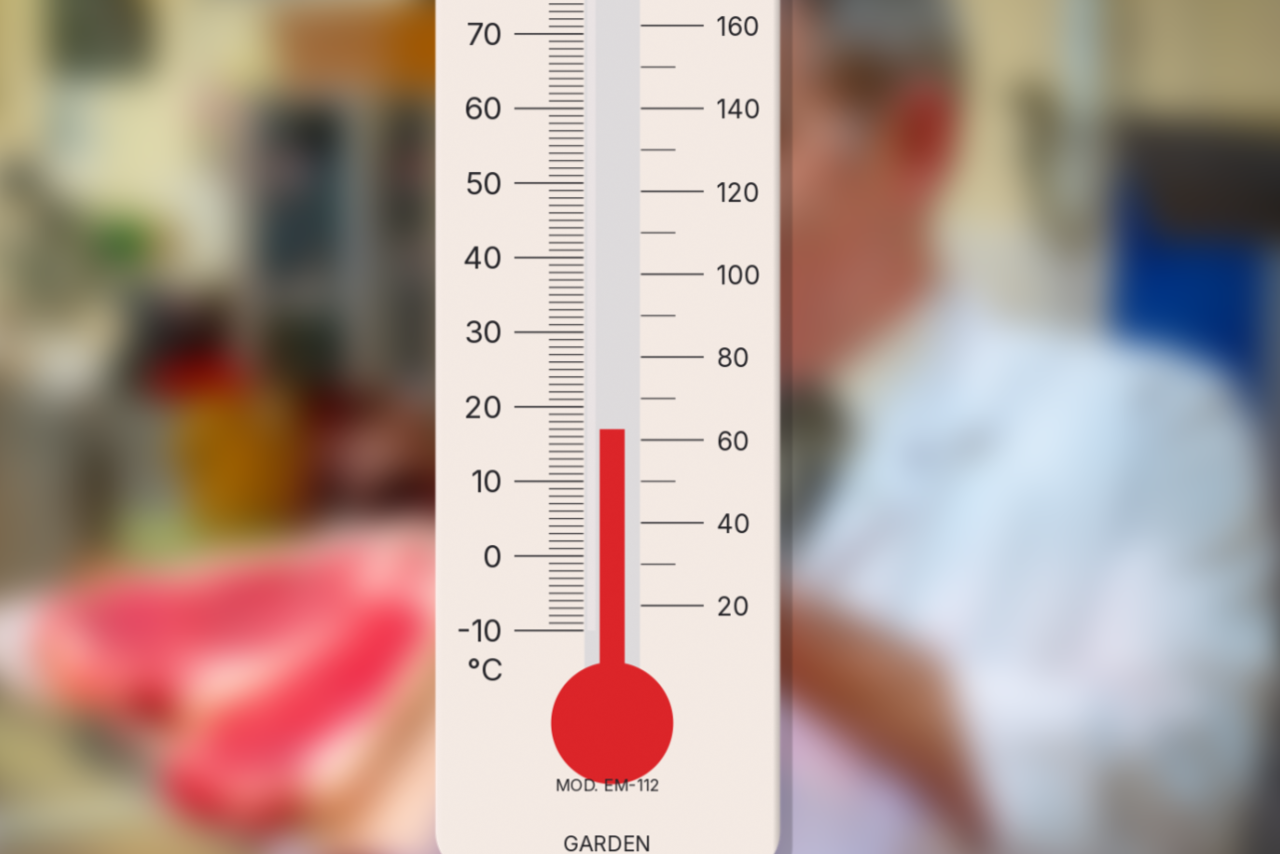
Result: 17 °C
